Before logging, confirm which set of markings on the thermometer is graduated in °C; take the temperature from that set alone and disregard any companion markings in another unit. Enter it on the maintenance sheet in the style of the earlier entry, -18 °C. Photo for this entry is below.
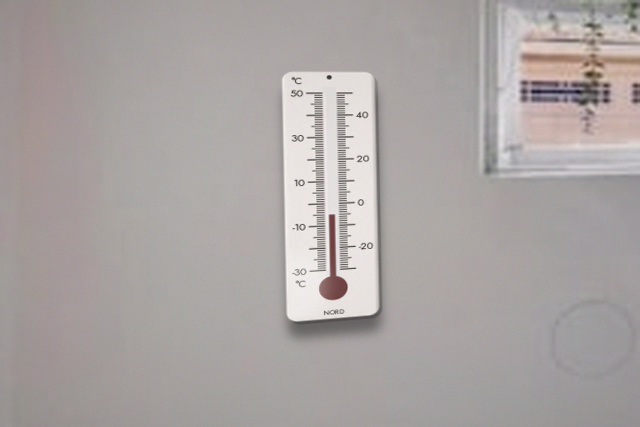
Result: -5 °C
